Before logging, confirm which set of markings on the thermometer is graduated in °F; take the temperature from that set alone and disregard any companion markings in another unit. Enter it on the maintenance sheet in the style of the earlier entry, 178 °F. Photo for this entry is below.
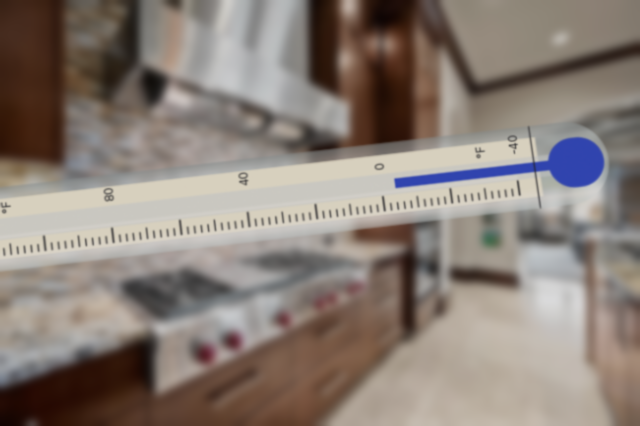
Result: -4 °F
